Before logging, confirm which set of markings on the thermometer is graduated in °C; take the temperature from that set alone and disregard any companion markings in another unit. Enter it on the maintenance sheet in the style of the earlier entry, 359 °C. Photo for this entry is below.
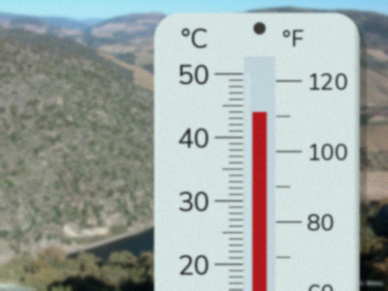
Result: 44 °C
